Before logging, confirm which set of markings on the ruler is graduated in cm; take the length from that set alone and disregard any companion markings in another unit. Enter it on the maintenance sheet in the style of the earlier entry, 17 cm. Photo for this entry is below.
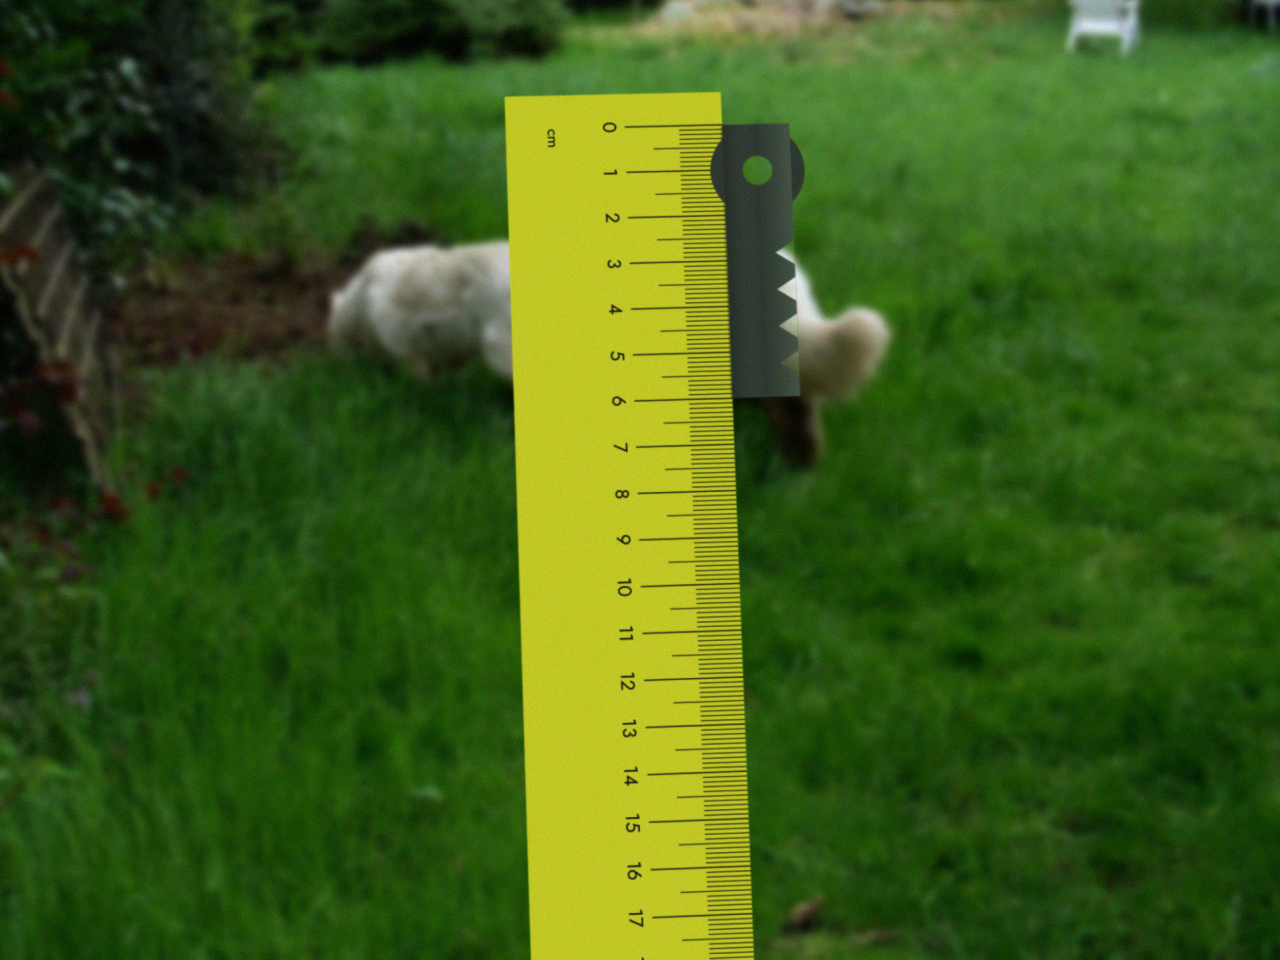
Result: 6 cm
